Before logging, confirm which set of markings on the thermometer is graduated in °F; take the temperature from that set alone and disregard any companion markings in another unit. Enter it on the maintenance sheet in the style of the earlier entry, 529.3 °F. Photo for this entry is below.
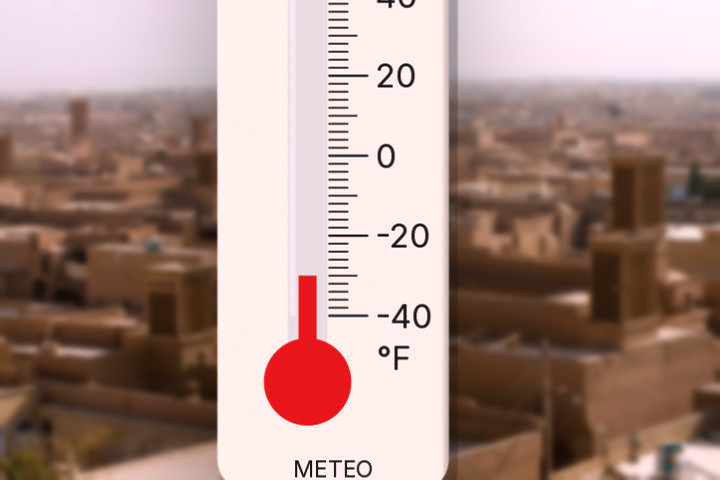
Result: -30 °F
